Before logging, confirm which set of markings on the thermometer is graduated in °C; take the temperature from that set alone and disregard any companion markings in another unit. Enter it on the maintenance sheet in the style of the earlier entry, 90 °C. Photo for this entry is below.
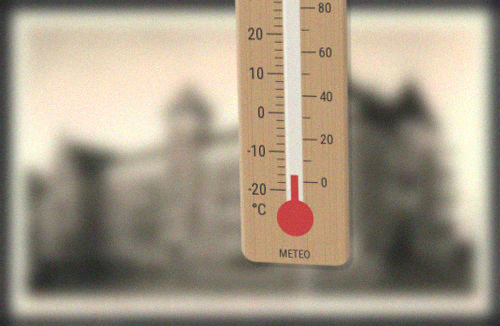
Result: -16 °C
